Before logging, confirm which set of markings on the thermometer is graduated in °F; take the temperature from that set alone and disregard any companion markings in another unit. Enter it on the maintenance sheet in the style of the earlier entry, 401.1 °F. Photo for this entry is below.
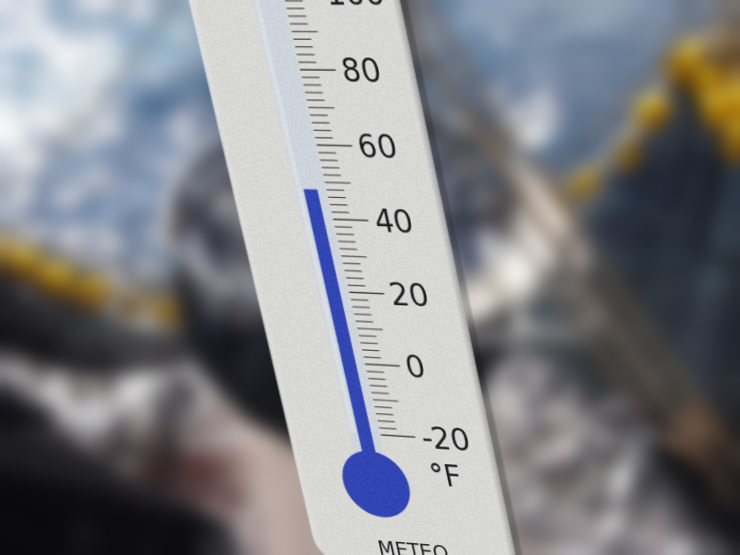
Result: 48 °F
